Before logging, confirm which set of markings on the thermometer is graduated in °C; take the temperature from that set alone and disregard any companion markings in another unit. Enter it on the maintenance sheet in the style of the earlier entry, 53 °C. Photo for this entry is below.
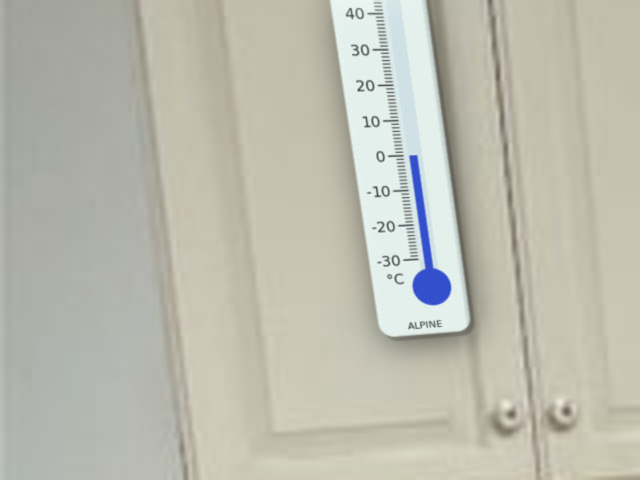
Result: 0 °C
